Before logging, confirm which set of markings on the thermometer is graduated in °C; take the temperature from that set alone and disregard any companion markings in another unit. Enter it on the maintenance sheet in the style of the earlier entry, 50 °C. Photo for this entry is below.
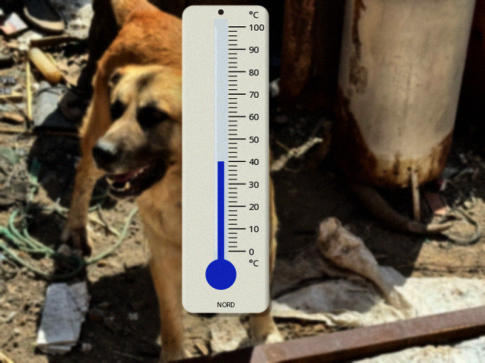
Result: 40 °C
